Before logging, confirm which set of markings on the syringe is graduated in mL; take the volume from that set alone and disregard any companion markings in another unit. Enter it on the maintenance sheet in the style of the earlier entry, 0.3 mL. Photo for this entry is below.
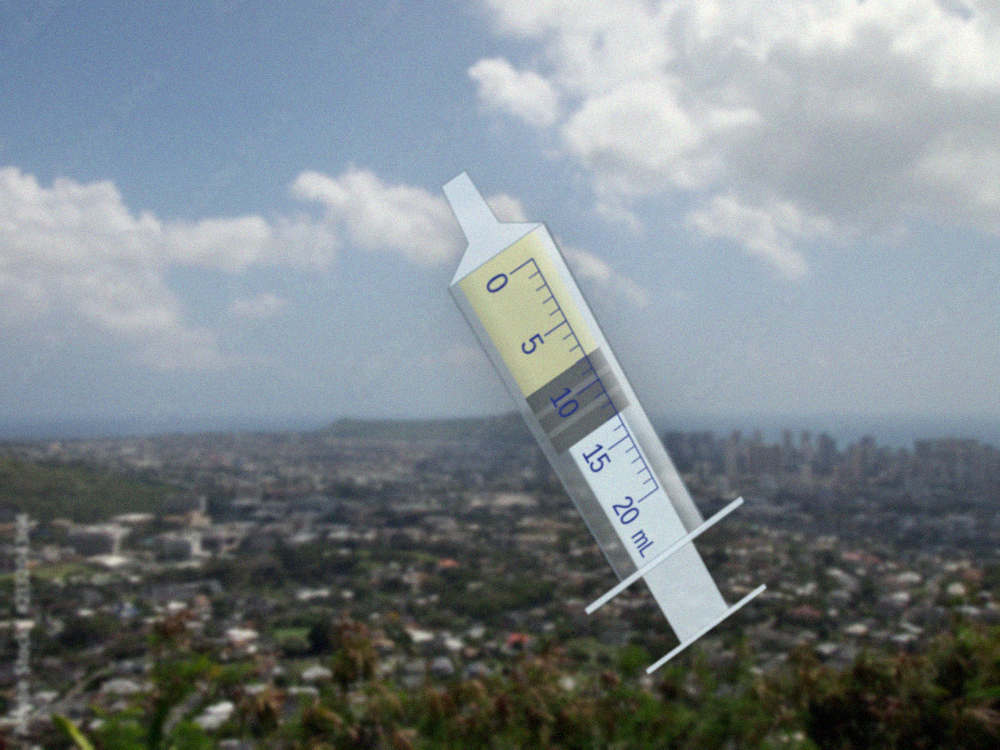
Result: 8 mL
